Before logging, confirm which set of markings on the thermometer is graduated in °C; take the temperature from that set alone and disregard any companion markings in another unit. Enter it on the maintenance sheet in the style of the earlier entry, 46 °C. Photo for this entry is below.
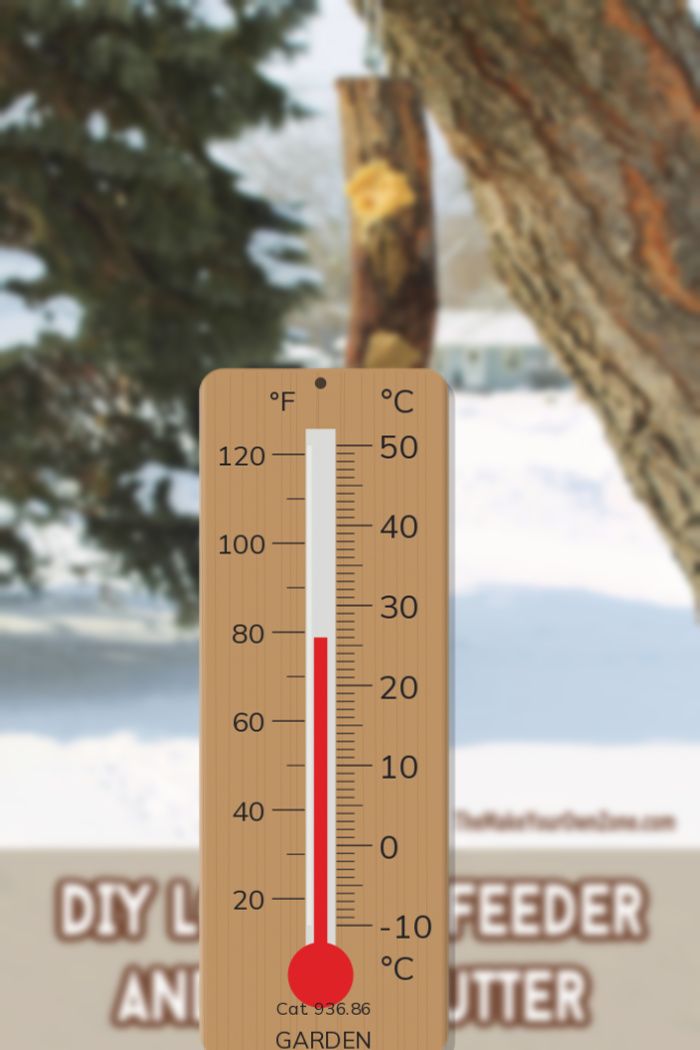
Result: 26 °C
